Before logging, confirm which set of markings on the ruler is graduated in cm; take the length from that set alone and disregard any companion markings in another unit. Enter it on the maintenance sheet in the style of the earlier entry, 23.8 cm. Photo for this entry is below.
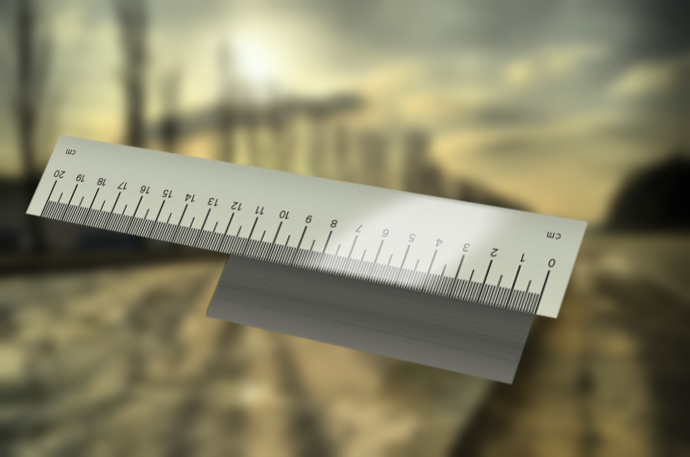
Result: 11.5 cm
